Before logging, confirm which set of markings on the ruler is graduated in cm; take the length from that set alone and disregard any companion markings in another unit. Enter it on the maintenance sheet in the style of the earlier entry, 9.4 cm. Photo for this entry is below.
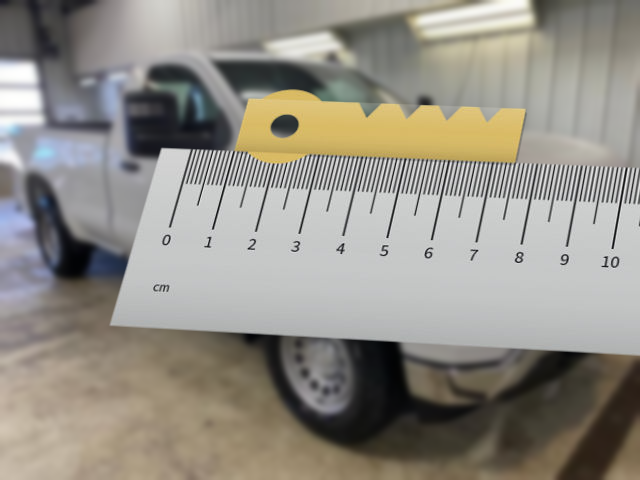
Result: 6.5 cm
